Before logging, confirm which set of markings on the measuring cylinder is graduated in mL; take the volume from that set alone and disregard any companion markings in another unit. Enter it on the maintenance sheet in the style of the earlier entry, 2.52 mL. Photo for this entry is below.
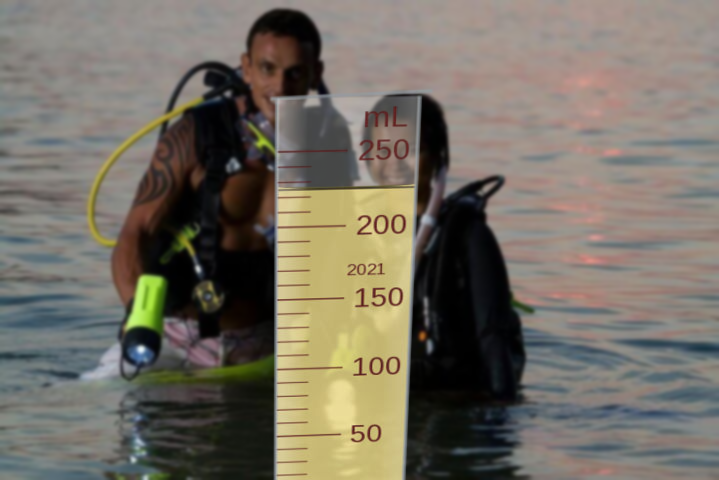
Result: 225 mL
